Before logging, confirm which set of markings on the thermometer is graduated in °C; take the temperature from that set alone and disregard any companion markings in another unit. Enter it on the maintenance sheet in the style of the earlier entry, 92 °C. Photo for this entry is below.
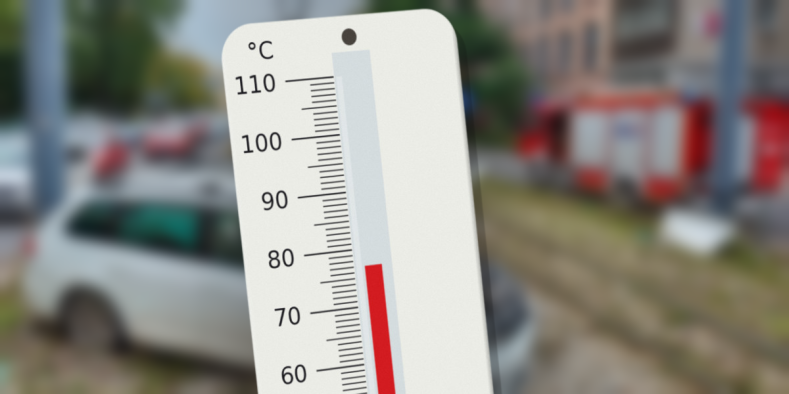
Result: 77 °C
